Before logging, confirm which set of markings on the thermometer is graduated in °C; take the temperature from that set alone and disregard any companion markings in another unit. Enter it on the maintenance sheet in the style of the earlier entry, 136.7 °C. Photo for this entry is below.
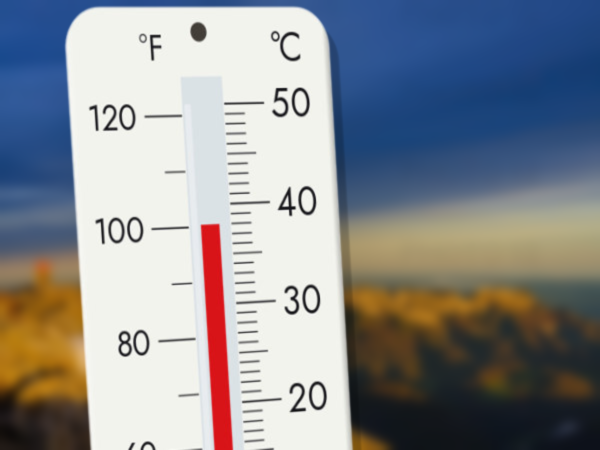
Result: 38 °C
